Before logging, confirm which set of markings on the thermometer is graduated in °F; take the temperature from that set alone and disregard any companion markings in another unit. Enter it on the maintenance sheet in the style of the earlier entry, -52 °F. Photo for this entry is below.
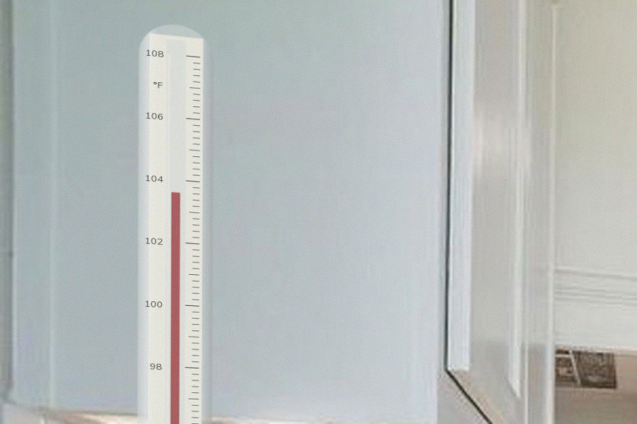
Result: 103.6 °F
